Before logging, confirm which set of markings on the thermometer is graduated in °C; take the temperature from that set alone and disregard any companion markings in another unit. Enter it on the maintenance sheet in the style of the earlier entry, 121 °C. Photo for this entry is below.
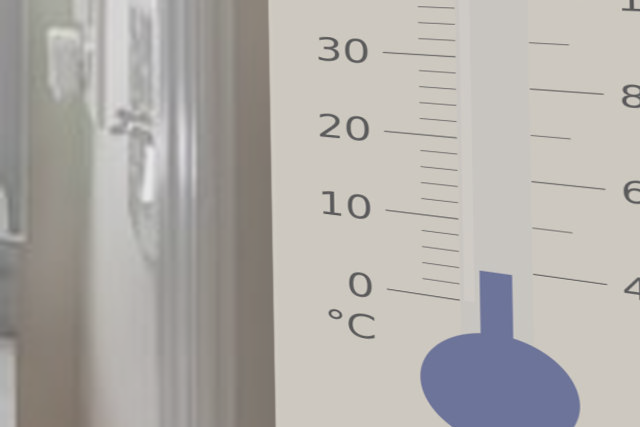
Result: 4 °C
